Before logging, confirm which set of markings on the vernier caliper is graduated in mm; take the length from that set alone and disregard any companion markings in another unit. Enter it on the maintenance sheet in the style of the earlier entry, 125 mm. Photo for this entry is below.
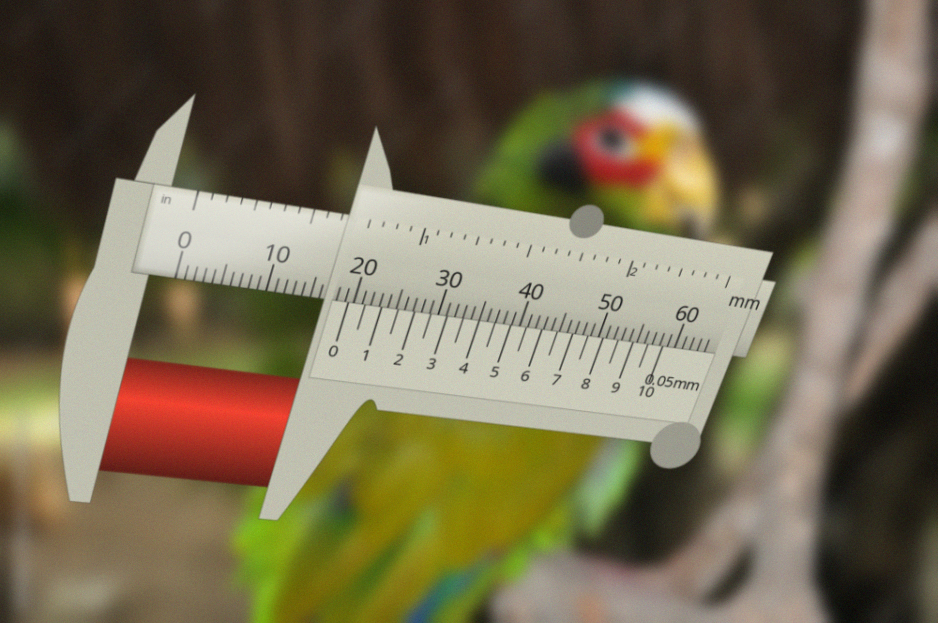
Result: 19.4 mm
